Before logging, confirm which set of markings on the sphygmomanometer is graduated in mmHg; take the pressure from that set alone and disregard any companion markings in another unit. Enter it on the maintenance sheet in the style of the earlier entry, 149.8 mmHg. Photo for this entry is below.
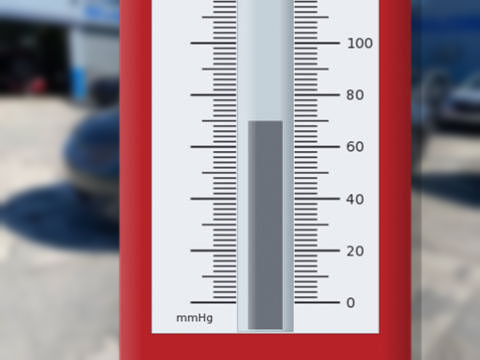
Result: 70 mmHg
